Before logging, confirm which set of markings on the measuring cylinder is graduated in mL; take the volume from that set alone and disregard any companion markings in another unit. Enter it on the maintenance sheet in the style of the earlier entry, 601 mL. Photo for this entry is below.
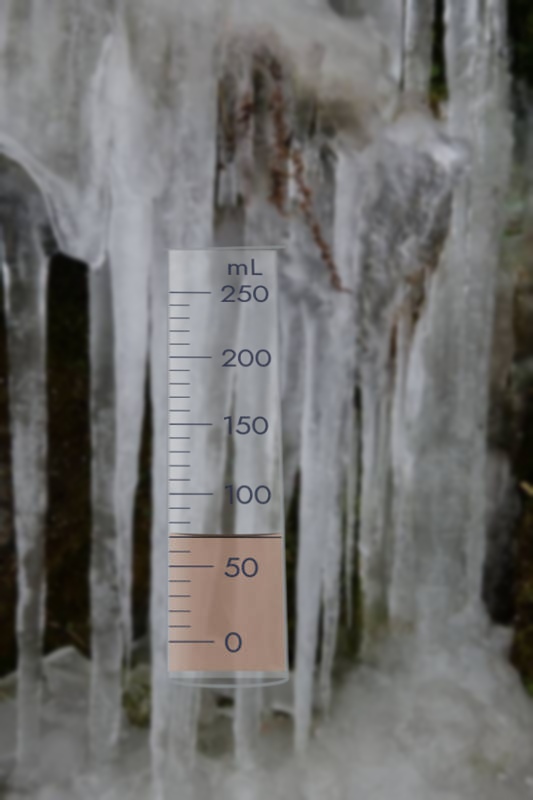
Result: 70 mL
